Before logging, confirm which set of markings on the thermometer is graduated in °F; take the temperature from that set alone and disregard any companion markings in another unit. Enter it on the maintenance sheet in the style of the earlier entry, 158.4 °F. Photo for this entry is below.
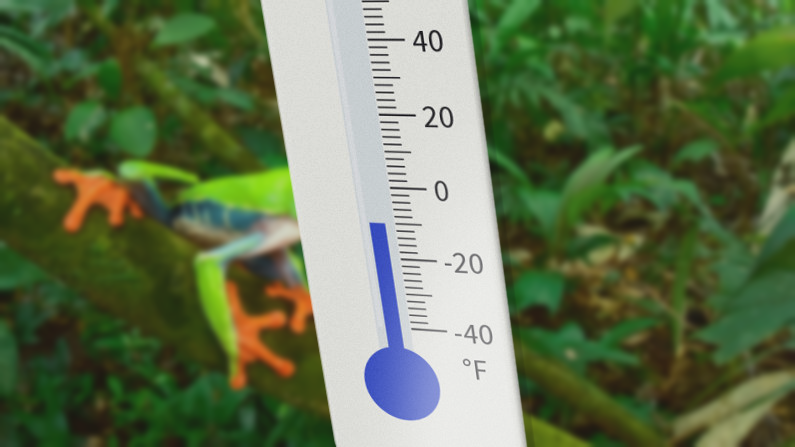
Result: -10 °F
